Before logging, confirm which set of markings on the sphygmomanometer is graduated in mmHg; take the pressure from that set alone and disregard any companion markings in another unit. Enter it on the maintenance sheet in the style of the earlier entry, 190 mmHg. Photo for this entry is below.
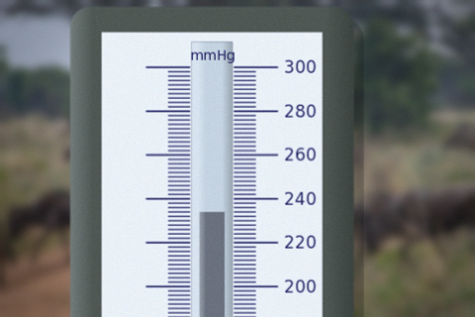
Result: 234 mmHg
